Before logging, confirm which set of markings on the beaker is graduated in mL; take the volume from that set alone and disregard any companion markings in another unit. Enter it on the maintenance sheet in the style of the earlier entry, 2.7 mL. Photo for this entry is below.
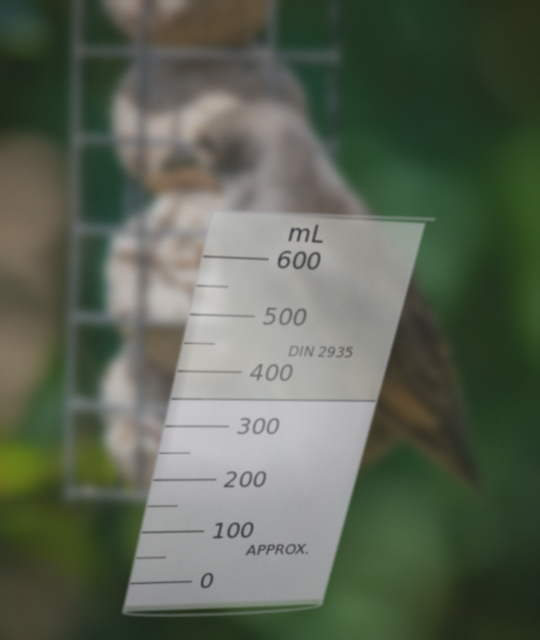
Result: 350 mL
